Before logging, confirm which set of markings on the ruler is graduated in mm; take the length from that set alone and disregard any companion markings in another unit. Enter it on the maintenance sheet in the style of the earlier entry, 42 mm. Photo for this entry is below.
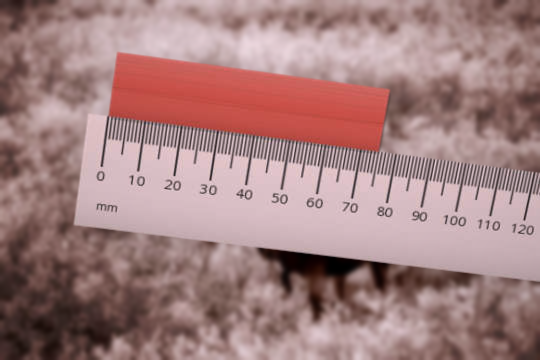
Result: 75 mm
